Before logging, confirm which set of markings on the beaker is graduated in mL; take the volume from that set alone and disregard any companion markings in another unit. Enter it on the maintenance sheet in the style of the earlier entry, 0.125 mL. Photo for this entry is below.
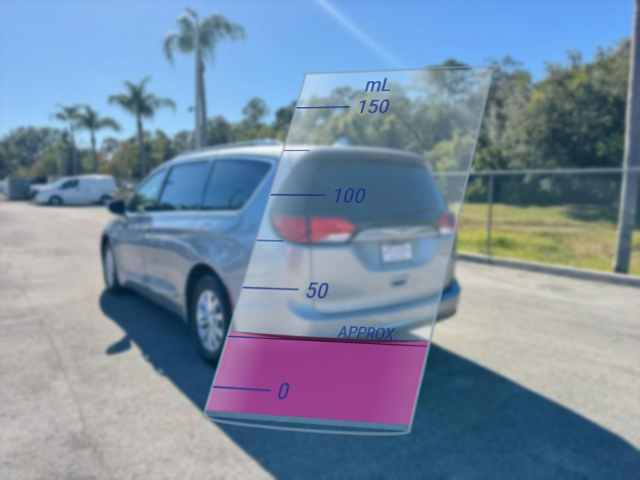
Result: 25 mL
